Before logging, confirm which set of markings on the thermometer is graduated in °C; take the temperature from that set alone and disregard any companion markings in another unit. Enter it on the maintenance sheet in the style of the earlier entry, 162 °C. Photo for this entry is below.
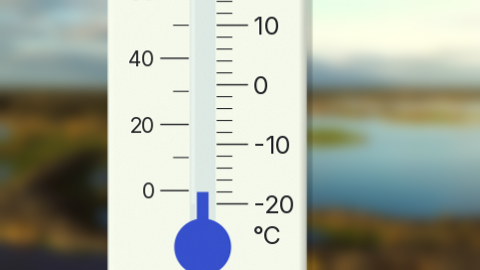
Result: -18 °C
